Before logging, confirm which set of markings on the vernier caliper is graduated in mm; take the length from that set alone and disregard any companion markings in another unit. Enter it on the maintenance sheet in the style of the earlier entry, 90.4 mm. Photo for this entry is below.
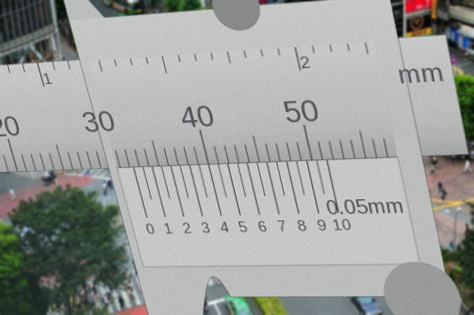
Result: 32.4 mm
